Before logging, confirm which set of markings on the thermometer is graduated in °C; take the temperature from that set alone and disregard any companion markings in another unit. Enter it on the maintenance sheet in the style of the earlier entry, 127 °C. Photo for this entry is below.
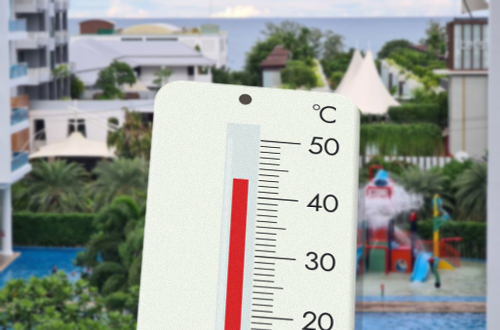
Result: 43 °C
